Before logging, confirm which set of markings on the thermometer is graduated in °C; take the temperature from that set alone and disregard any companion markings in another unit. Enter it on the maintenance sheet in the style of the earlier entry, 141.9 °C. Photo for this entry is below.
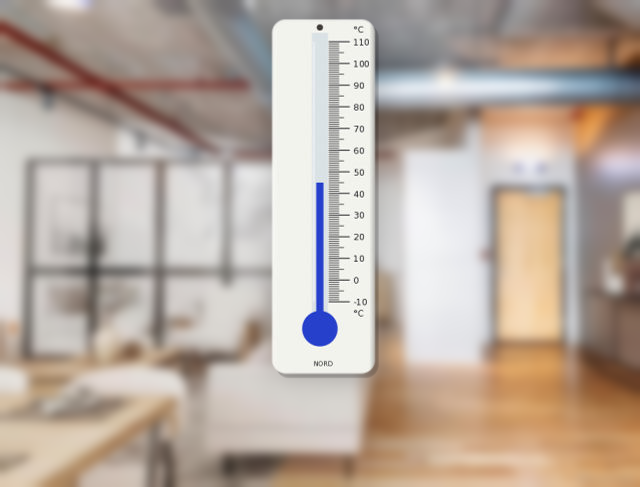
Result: 45 °C
